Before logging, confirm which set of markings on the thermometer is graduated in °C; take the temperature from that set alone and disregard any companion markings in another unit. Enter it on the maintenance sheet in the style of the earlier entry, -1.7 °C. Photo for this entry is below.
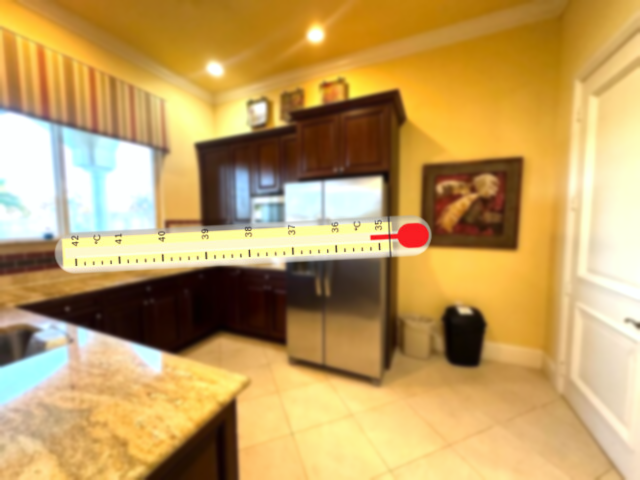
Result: 35.2 °C
